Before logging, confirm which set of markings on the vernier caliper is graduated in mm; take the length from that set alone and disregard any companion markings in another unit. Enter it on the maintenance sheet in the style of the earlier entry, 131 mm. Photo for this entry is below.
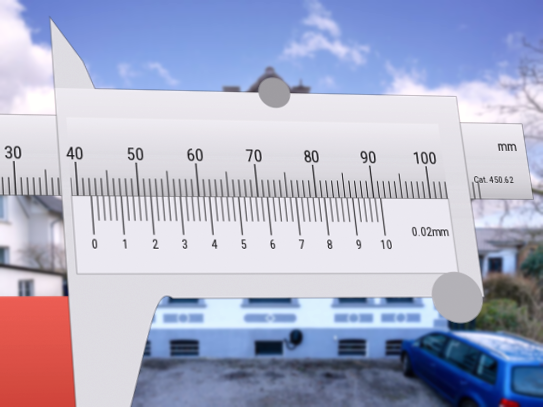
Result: 42.2 mm
